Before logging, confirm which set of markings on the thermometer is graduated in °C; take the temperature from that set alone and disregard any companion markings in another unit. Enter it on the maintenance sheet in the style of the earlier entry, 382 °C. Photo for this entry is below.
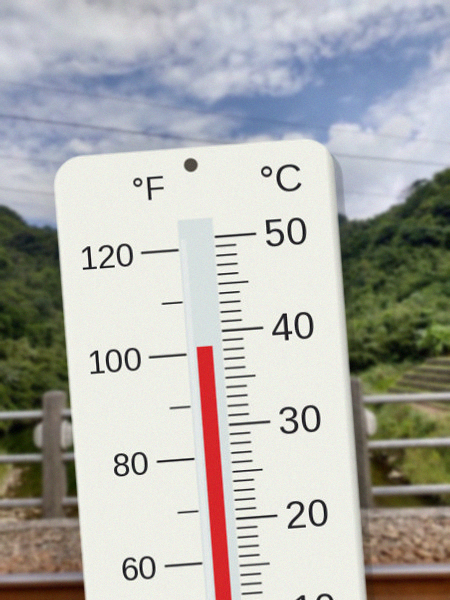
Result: 38.5 °C
